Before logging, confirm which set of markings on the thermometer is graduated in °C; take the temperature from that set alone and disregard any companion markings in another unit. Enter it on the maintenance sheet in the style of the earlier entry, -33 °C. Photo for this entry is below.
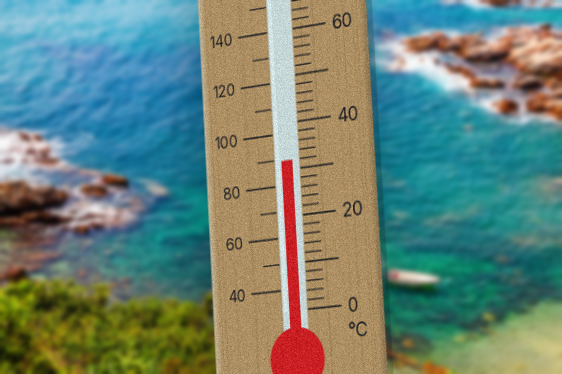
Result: 32 °C
